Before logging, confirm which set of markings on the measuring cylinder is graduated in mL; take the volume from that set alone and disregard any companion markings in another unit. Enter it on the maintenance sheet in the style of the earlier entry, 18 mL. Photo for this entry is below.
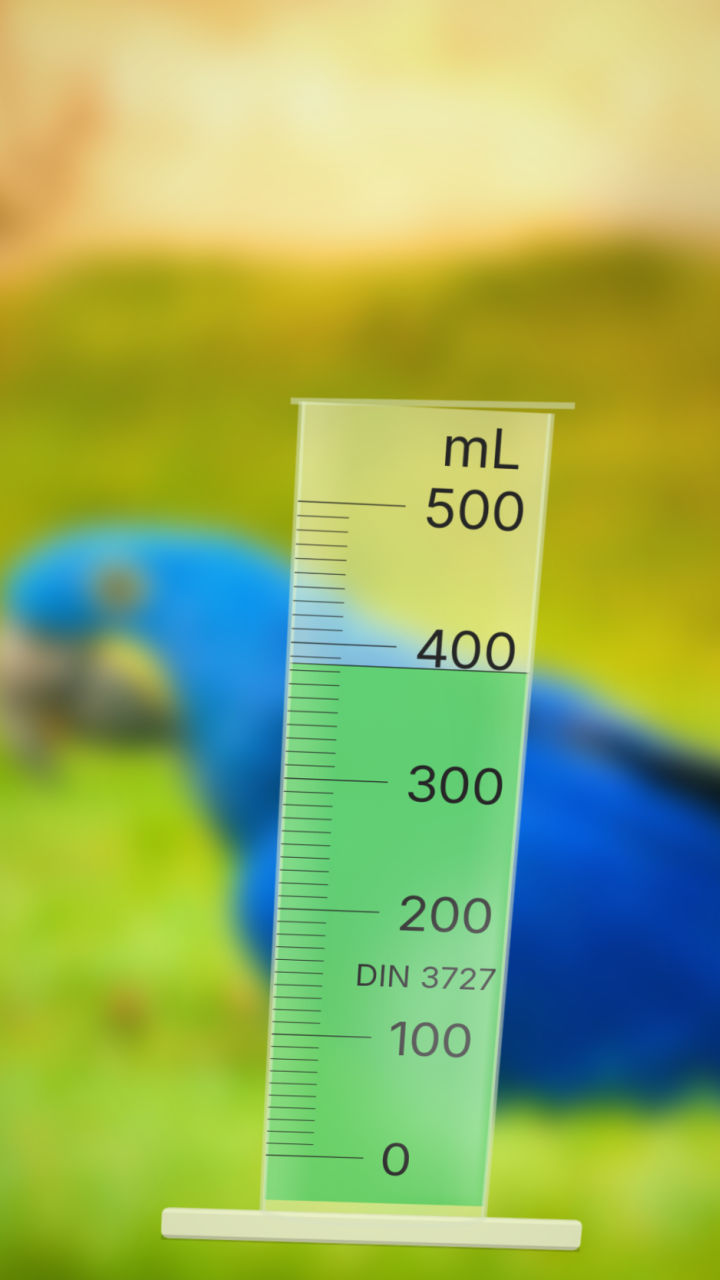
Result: 385 mL
